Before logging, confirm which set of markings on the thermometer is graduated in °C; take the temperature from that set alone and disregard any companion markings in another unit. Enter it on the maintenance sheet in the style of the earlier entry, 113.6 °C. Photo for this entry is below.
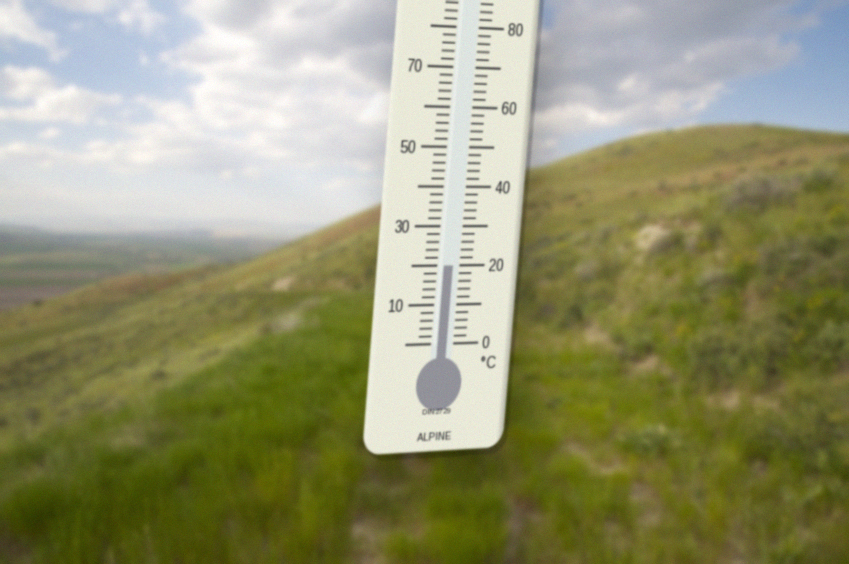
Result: 20 °C
